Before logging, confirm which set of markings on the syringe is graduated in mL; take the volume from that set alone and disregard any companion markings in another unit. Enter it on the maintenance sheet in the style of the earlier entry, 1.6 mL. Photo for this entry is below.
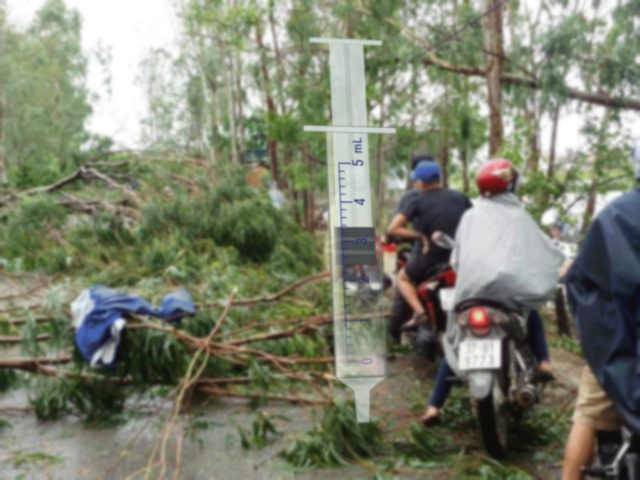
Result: 2.4 mL
